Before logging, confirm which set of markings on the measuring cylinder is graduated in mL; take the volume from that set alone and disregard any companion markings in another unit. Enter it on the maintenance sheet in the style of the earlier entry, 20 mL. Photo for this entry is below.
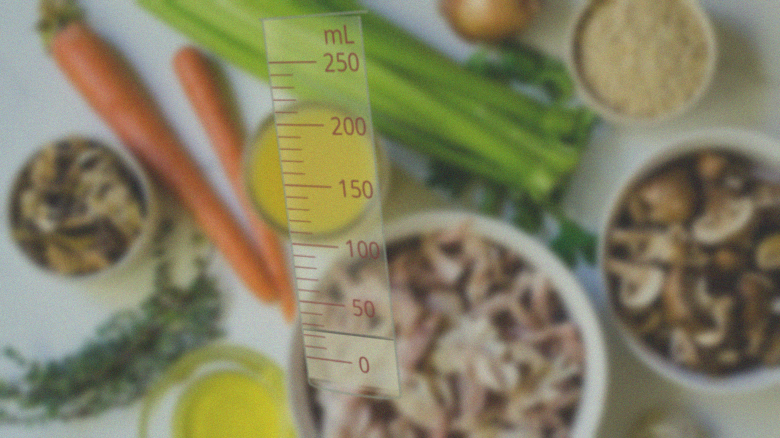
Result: 25 mL
